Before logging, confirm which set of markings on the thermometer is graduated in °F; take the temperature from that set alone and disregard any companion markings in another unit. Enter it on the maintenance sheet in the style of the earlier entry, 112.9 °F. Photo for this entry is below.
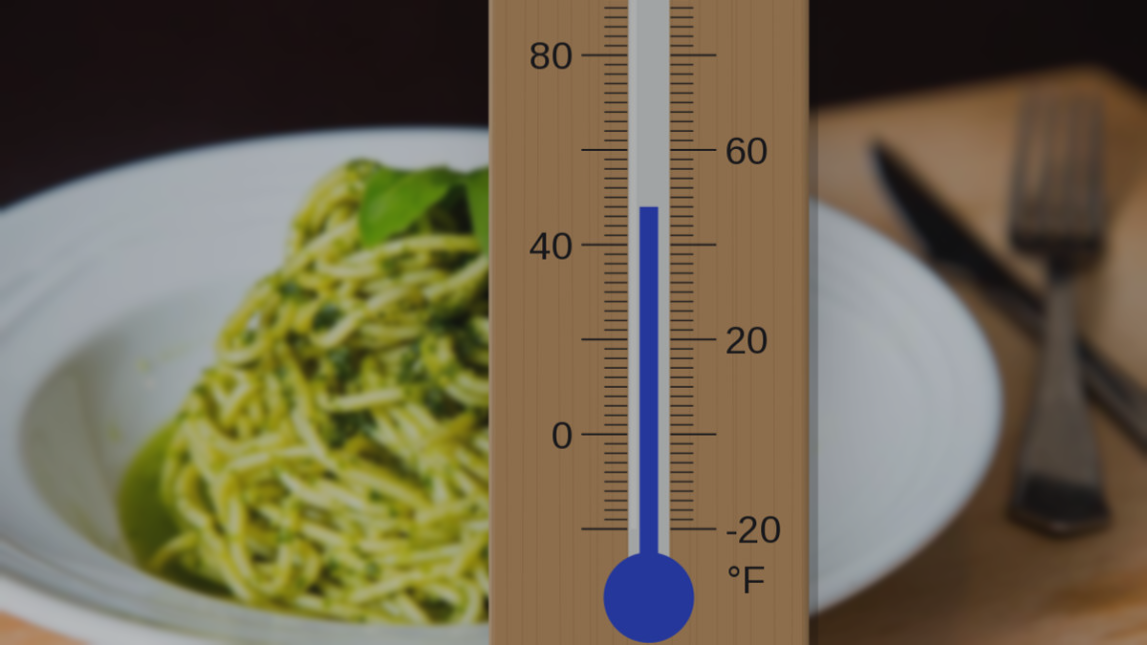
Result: 48 °F
